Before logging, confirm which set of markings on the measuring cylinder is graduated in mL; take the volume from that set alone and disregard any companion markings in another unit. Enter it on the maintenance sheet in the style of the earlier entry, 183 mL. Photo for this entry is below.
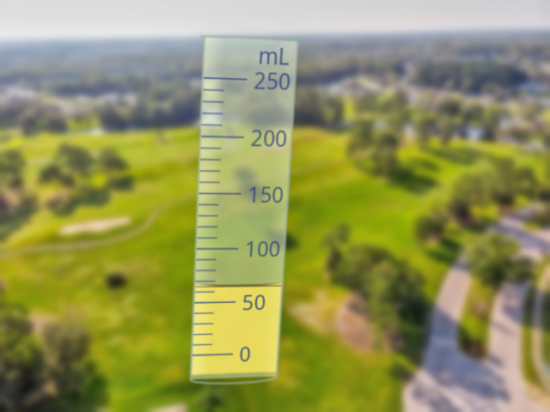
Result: 65 mL
